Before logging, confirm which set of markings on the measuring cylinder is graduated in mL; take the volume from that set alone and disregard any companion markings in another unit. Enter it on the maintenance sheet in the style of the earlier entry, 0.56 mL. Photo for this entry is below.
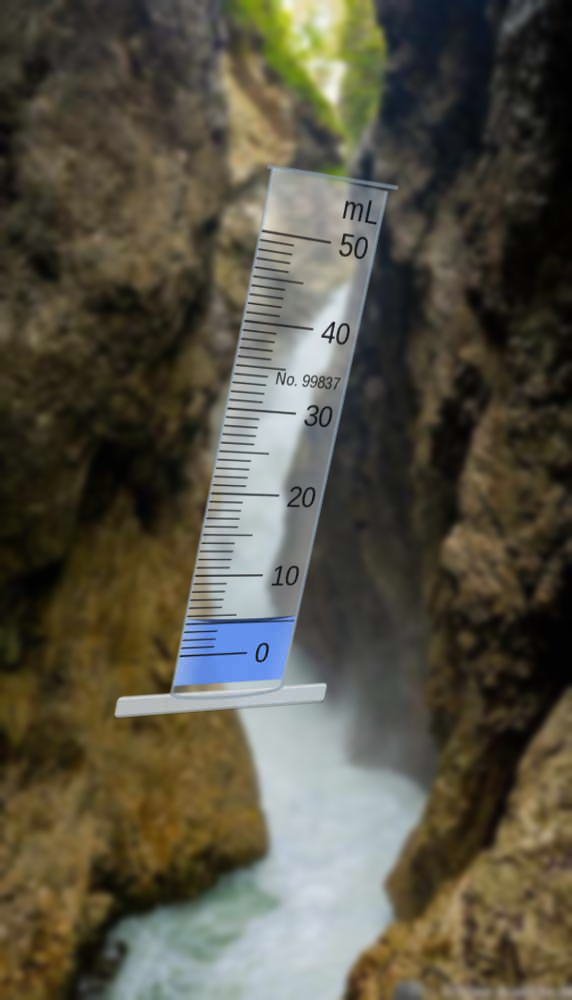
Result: 4 mL
